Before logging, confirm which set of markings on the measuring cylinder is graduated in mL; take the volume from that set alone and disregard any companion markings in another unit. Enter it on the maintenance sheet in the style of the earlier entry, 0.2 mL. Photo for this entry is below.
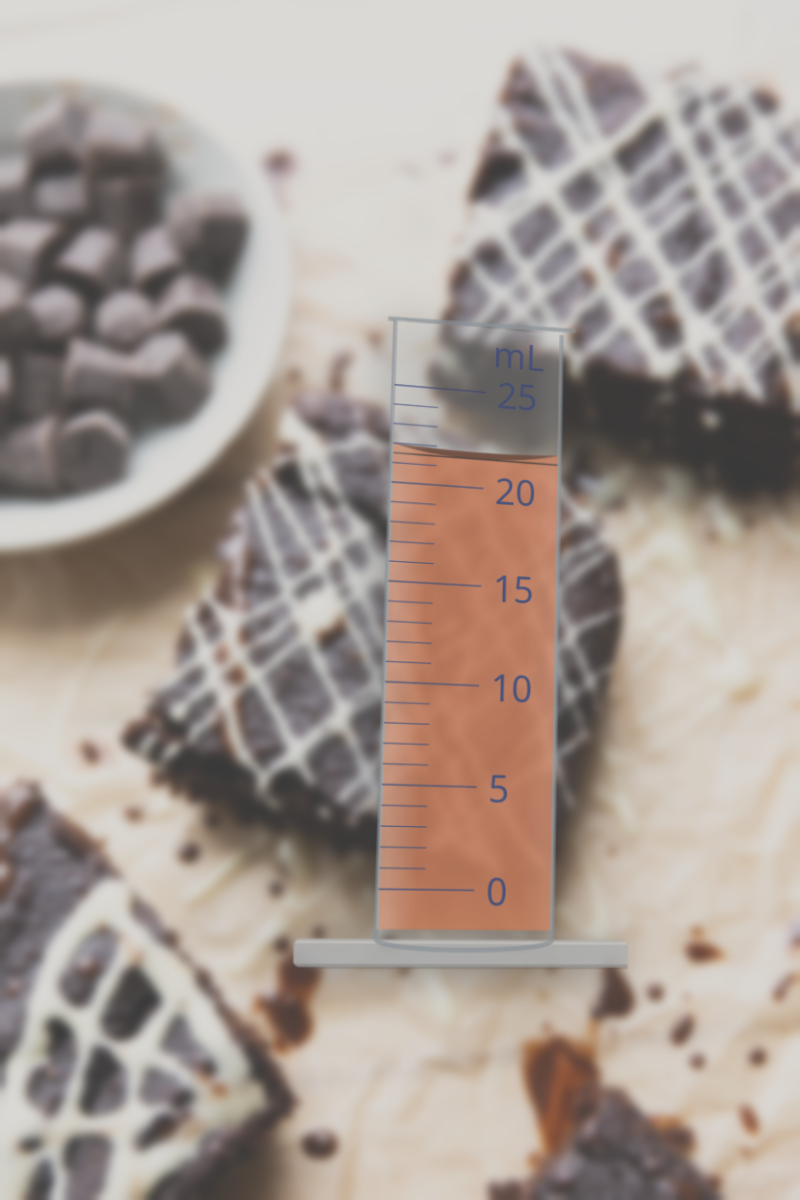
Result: 21.5 mL
